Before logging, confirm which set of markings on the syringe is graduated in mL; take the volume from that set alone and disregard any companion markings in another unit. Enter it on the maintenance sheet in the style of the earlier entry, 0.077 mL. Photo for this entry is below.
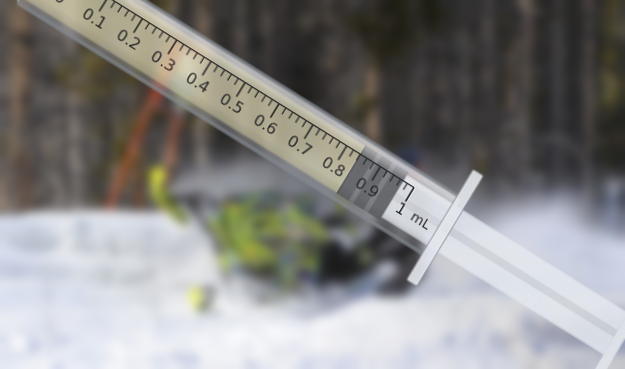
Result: 0.84 mL
